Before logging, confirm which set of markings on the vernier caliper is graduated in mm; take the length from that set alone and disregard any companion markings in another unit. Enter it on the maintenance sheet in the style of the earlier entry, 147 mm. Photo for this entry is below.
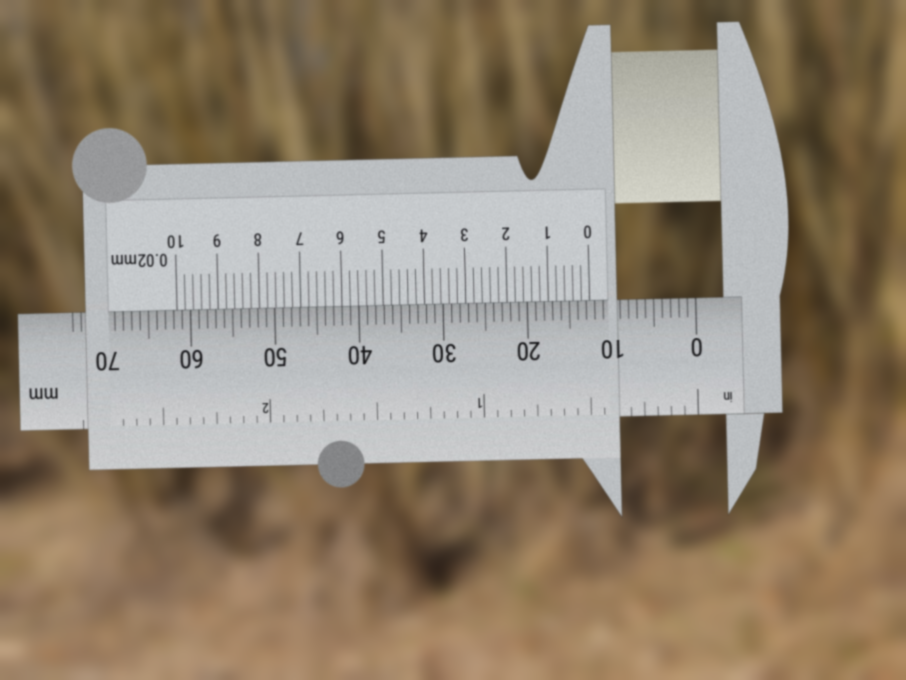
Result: 12.6 mm
